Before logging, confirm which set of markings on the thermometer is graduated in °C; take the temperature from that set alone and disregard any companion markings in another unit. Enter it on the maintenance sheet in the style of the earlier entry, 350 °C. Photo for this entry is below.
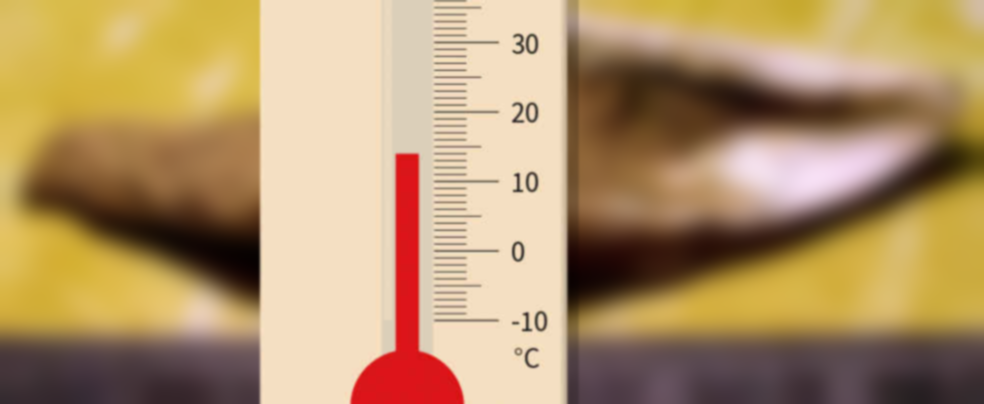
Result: 14 °C
